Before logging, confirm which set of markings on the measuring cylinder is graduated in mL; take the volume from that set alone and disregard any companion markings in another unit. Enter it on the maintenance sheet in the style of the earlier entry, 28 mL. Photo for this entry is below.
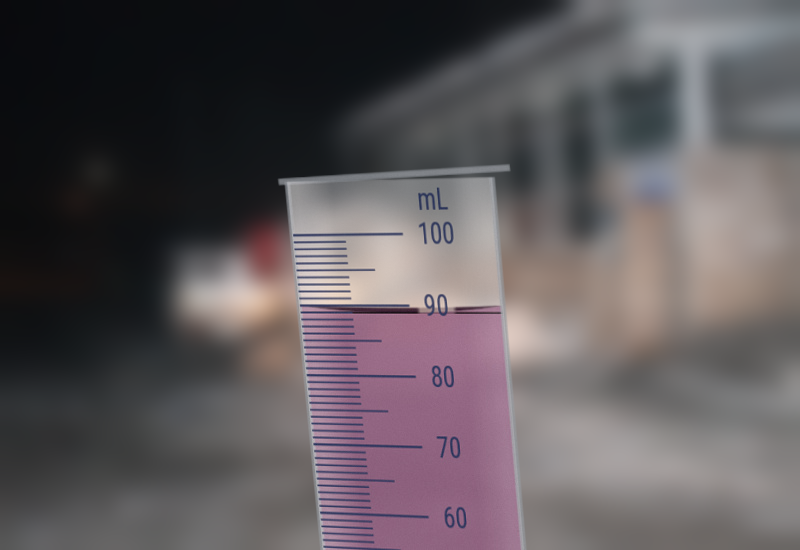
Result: 89 mL
